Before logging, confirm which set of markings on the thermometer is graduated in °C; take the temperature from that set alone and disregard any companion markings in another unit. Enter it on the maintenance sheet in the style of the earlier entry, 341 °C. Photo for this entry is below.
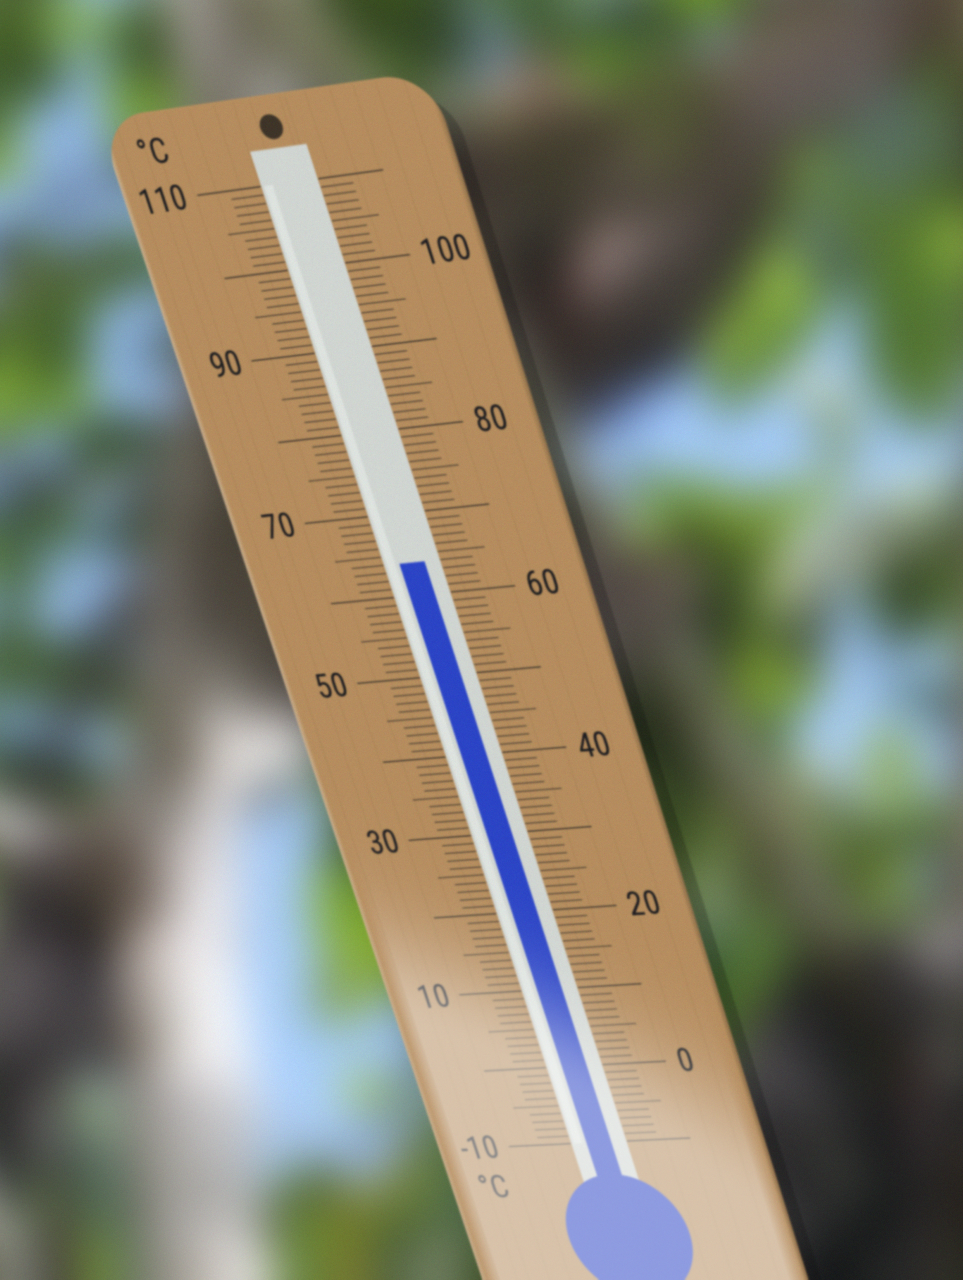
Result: 64 °C
